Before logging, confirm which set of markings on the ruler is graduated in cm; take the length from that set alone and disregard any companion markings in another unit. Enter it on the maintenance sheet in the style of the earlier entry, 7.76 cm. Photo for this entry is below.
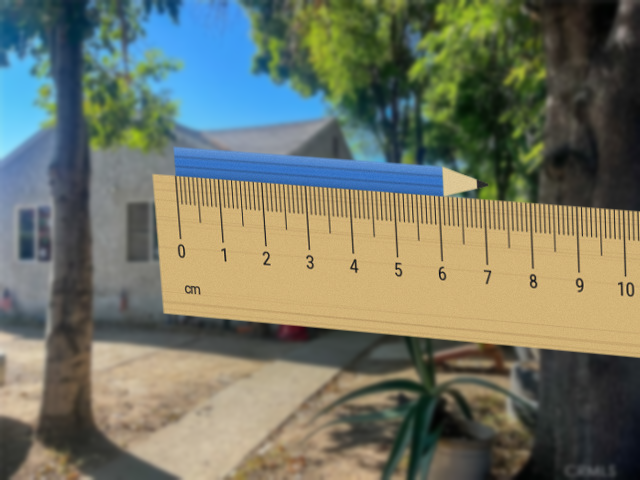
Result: 7.1 cm
